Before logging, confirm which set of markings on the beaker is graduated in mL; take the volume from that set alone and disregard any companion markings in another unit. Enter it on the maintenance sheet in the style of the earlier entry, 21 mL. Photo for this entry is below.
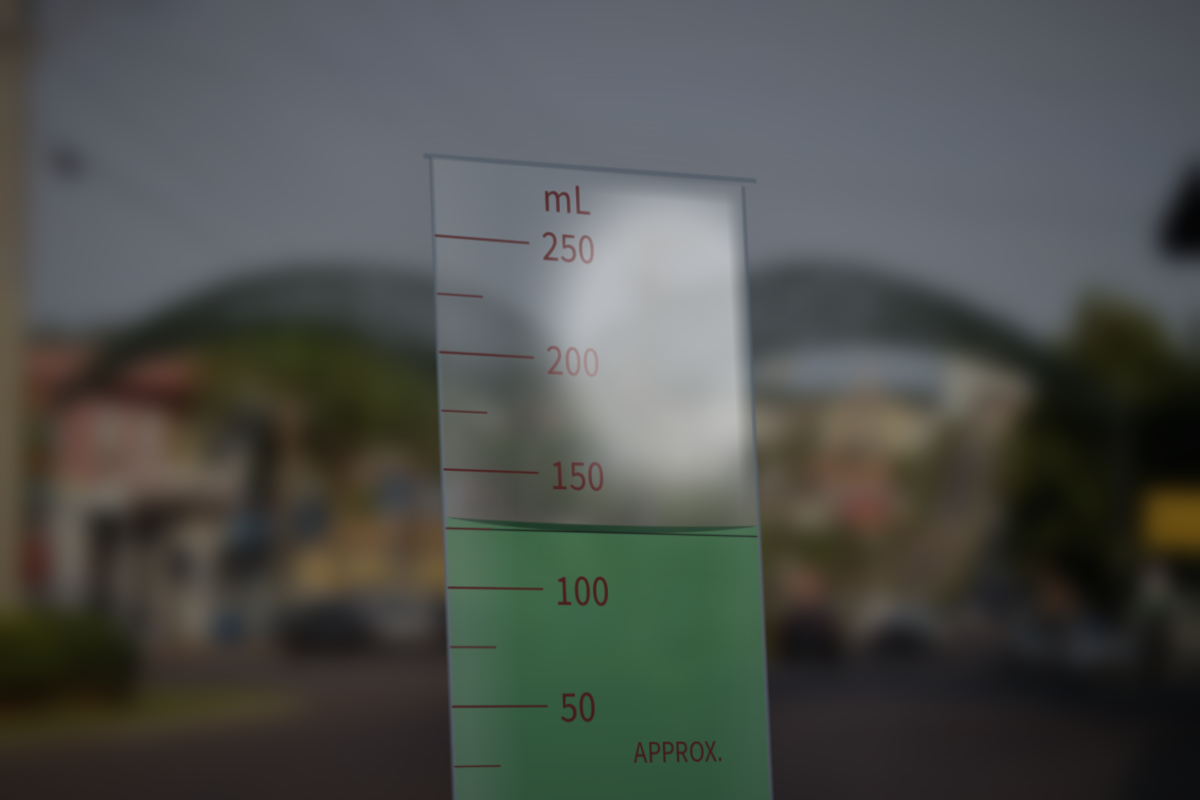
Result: 125 mL
